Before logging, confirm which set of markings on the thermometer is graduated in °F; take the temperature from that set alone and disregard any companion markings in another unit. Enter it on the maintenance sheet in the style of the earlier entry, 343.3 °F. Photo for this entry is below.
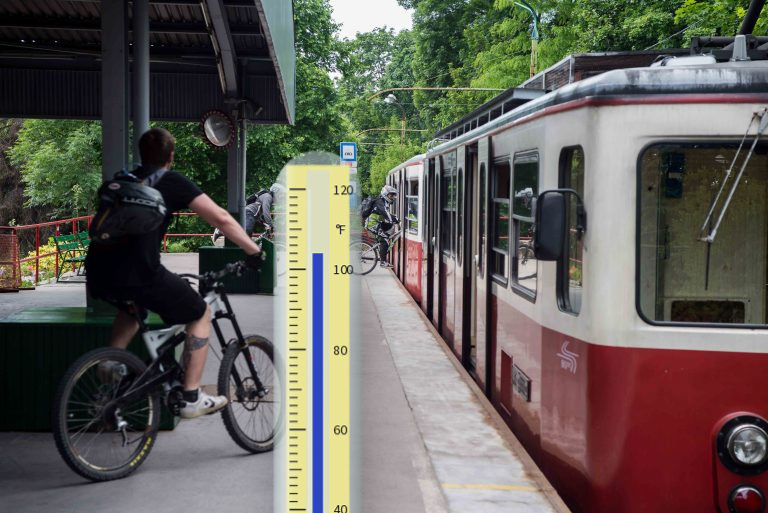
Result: 104 °F
